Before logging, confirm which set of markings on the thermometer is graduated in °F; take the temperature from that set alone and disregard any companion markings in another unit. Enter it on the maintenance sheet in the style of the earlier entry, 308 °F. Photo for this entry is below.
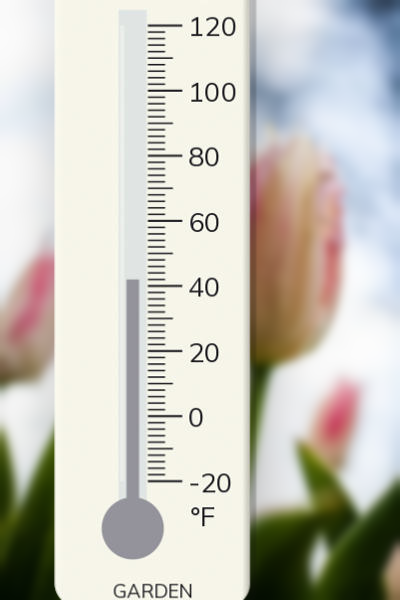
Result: 42 °F
